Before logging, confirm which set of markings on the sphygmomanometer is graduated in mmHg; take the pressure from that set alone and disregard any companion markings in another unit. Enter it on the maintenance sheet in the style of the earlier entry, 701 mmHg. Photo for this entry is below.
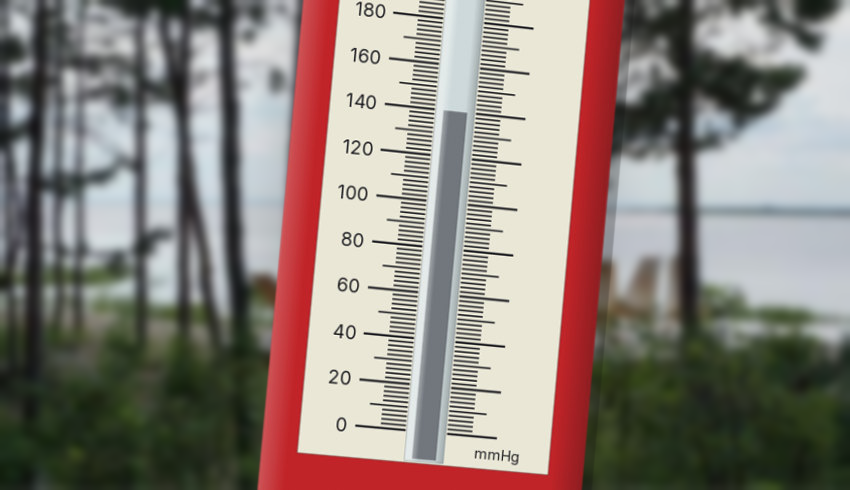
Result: 140 mmHg
